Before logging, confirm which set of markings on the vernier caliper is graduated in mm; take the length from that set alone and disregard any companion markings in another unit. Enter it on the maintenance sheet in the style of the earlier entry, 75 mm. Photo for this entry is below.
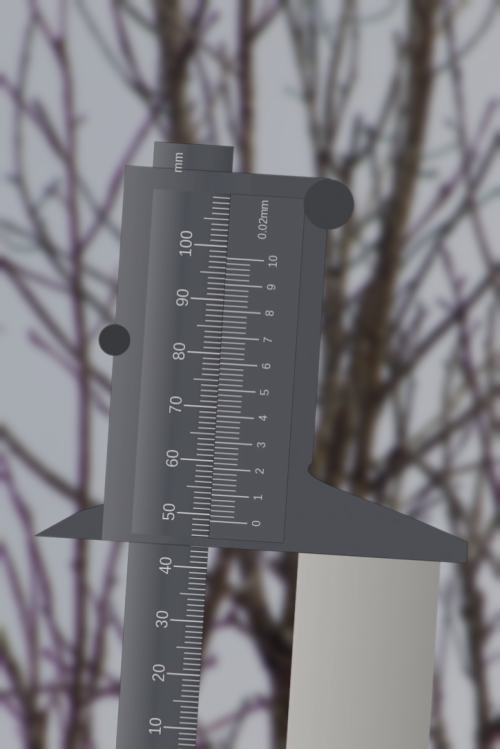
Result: 48.8 mm
